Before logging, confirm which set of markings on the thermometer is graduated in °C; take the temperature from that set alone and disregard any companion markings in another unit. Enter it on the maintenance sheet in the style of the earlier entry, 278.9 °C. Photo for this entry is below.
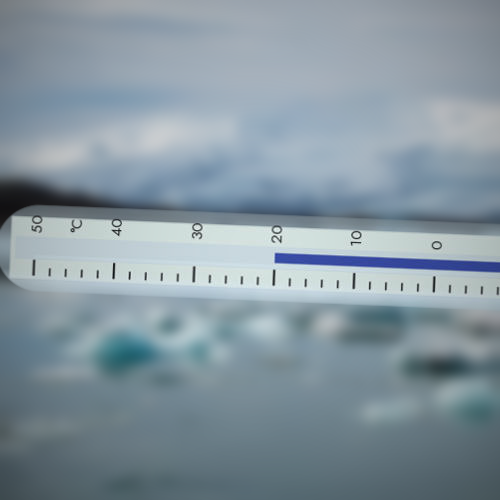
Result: 20 °C
